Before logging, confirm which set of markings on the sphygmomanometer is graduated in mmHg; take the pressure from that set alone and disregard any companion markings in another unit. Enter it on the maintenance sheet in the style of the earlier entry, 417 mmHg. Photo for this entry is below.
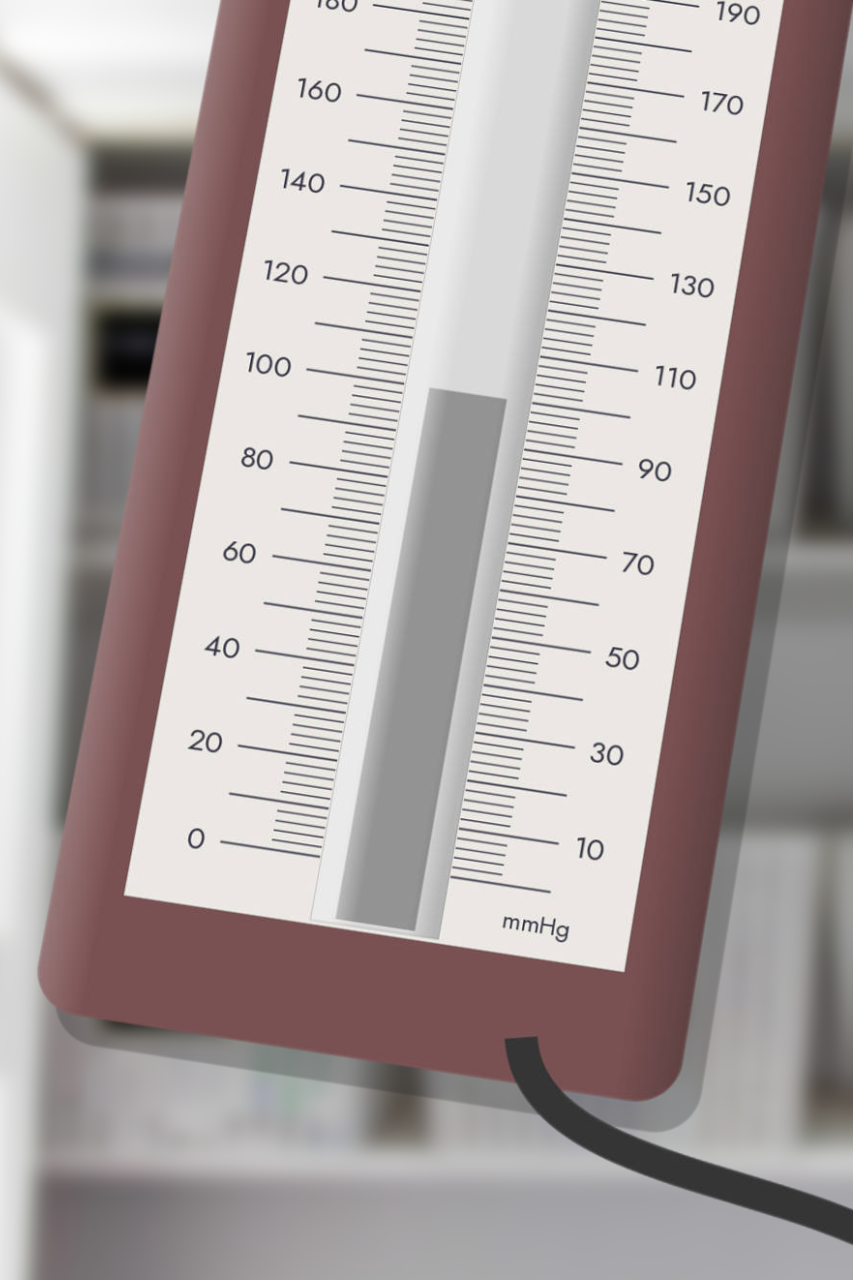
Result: 100 mmHg
